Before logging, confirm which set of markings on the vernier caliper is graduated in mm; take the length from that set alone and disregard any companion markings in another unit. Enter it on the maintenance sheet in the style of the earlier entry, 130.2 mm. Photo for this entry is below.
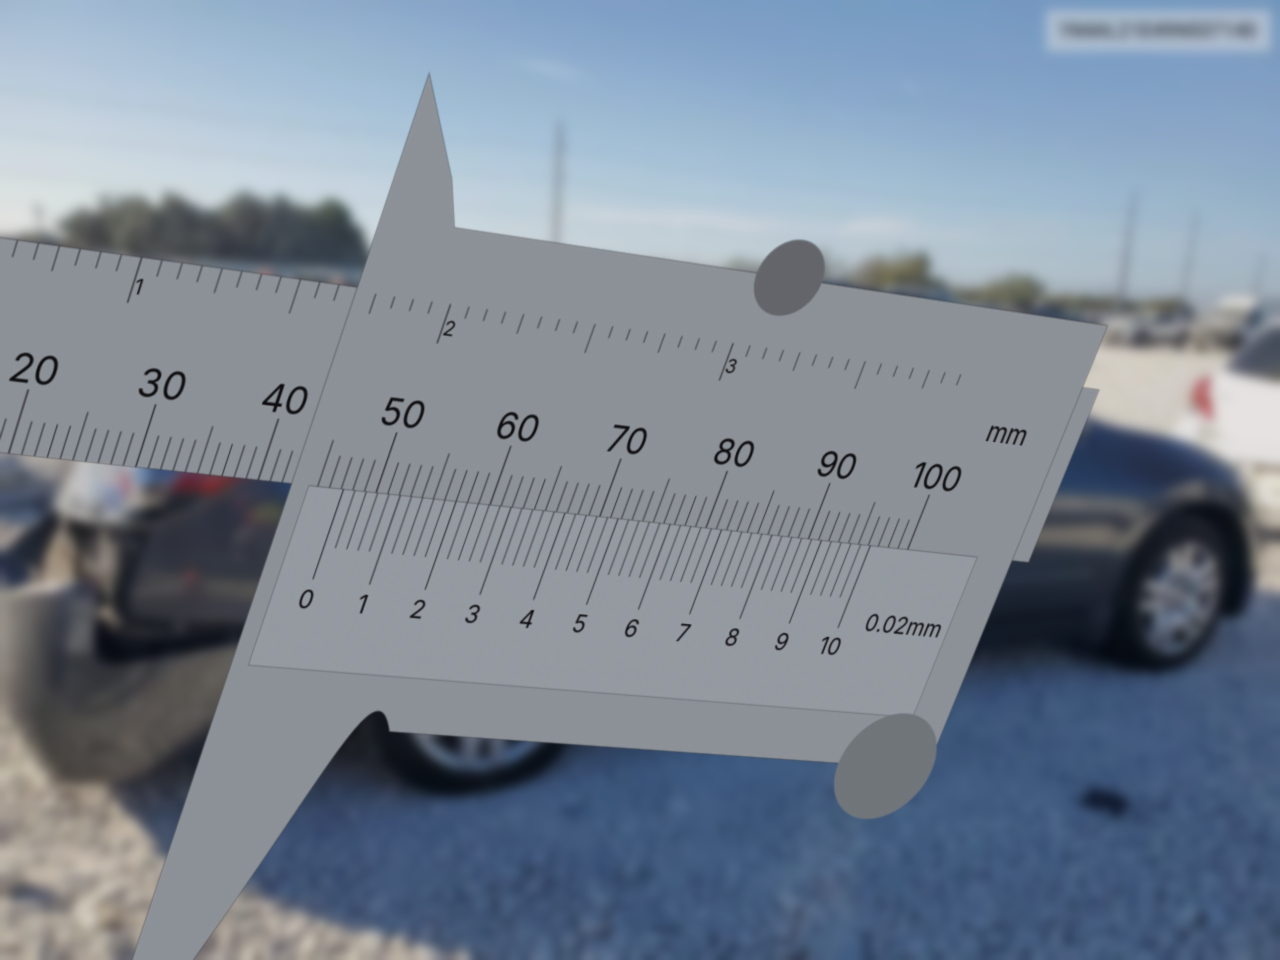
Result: 47.2 mm
